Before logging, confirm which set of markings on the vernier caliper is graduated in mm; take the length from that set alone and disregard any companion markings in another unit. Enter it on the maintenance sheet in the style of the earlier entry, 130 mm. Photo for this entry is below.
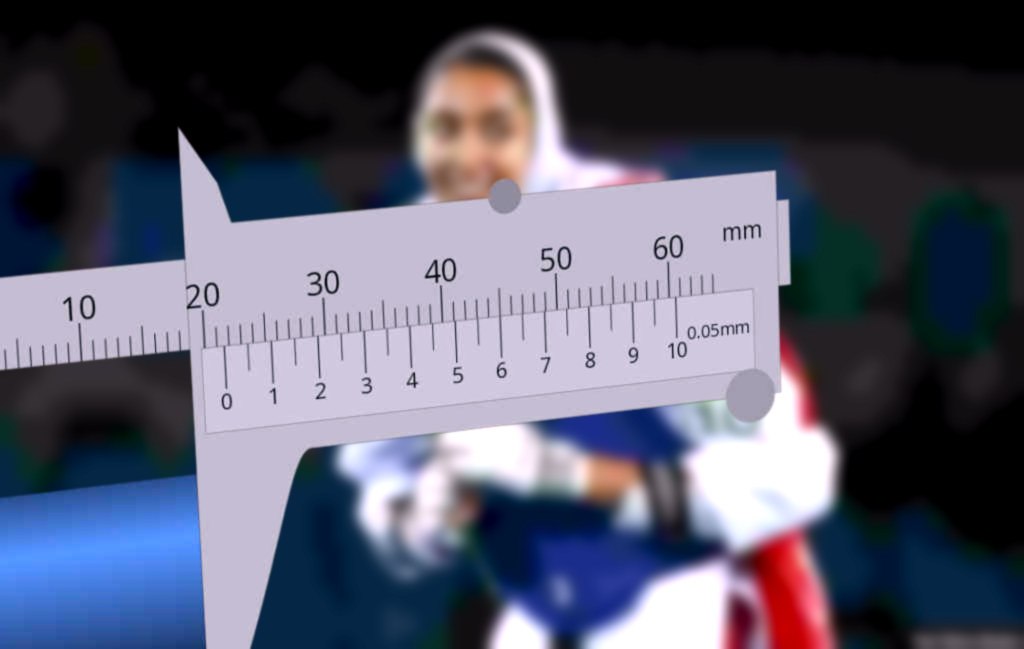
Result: 21.6 mm
